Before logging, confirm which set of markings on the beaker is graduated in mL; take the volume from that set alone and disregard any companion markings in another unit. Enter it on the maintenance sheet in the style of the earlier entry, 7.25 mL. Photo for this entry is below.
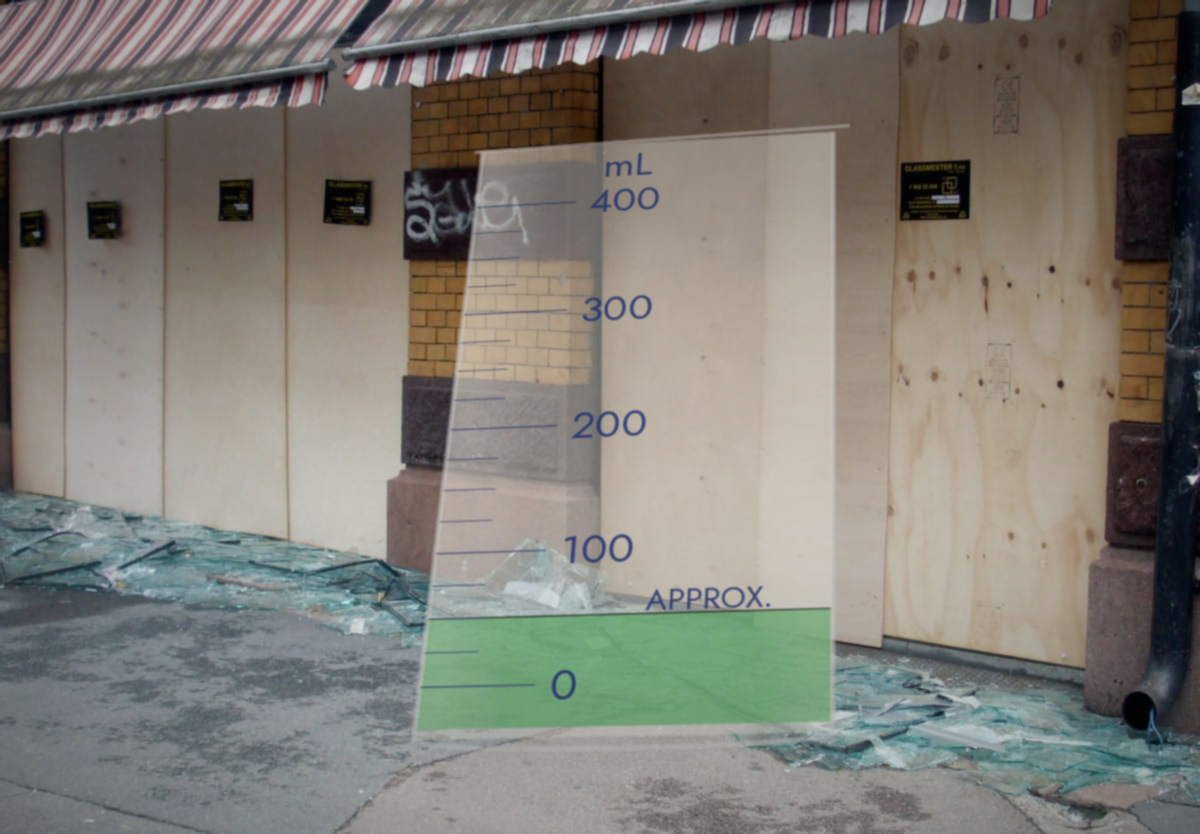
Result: 50 mL
